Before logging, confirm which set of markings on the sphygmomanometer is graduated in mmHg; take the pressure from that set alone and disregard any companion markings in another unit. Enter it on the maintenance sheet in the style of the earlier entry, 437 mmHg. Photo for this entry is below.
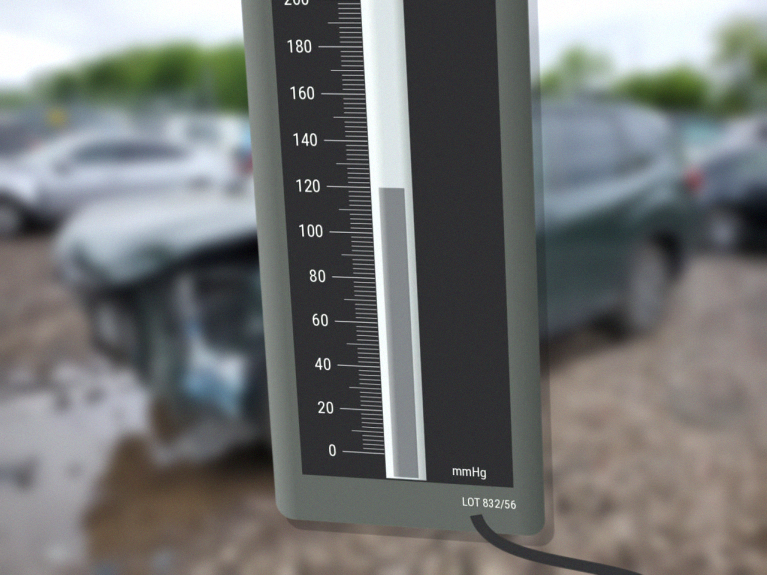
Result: 120 mmHg
